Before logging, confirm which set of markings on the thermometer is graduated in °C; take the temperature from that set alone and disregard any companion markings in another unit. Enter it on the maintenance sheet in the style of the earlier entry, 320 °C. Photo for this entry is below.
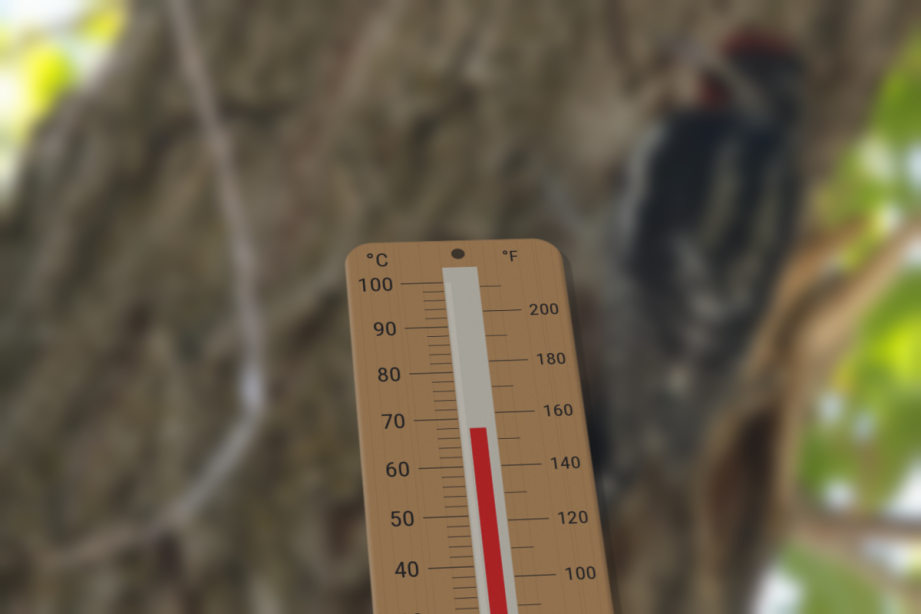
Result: 68 °C
